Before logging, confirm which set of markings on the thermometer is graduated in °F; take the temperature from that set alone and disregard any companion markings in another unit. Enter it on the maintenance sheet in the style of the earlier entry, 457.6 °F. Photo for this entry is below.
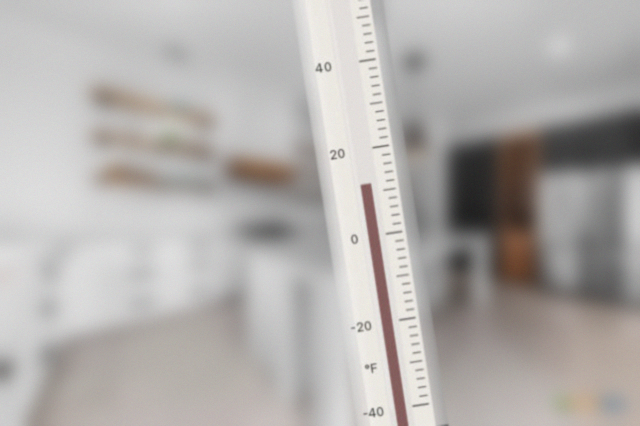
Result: 12 °F
